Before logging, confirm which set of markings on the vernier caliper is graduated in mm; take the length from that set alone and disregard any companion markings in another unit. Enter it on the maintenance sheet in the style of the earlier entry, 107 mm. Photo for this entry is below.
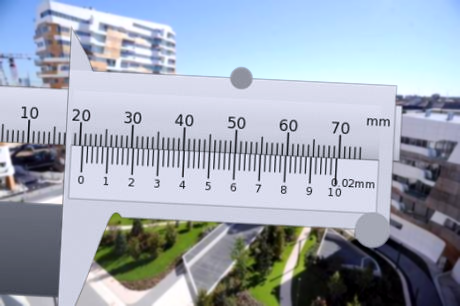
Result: 20.5 mm
